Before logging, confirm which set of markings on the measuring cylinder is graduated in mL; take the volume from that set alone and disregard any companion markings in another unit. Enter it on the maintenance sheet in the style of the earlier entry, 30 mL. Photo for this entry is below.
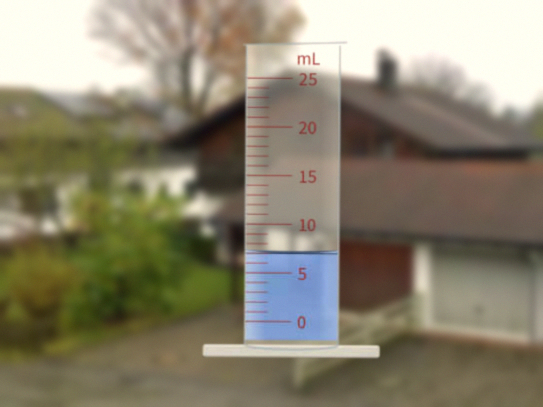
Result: 7 mL
